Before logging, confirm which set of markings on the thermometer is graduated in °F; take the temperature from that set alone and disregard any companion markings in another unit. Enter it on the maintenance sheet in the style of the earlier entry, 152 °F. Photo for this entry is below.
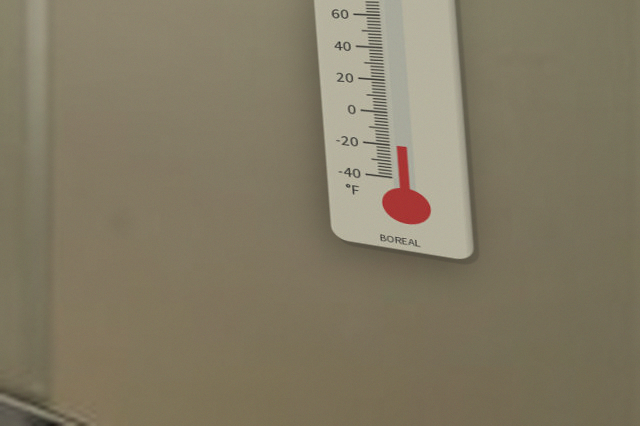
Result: -20 °F
